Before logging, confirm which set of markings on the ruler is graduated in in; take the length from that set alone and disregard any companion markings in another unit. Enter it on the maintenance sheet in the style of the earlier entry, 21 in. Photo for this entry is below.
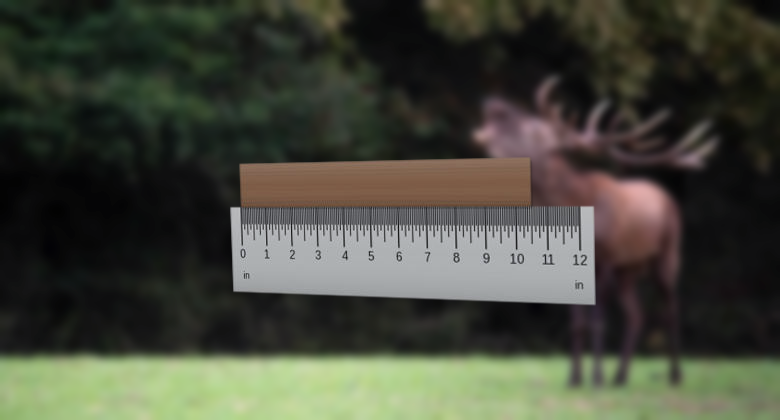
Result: 10.5 in
